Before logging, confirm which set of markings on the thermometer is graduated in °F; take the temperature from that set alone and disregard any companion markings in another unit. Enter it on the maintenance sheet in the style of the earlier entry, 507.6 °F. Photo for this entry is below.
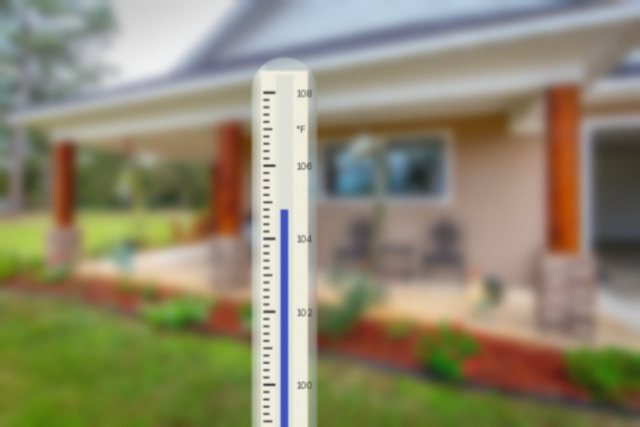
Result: 104.8 °F
